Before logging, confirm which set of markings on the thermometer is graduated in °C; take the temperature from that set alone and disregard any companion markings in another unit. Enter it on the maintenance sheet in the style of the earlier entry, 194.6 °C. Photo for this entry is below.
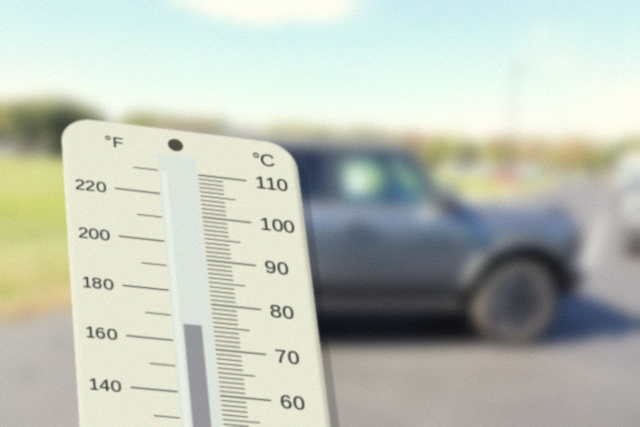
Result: 75 °C
